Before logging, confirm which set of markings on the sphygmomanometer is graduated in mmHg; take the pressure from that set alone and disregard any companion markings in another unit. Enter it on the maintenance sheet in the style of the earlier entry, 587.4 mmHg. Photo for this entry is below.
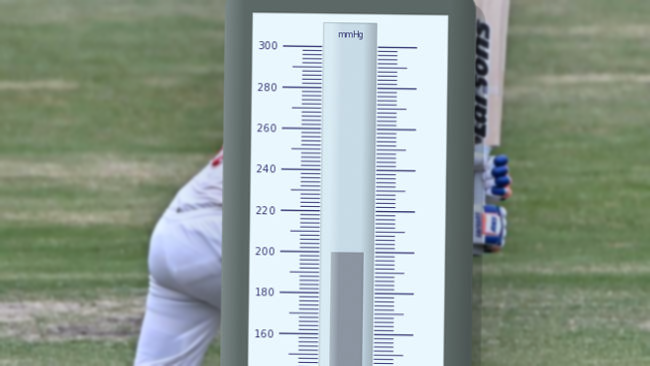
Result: 200 mmHg
